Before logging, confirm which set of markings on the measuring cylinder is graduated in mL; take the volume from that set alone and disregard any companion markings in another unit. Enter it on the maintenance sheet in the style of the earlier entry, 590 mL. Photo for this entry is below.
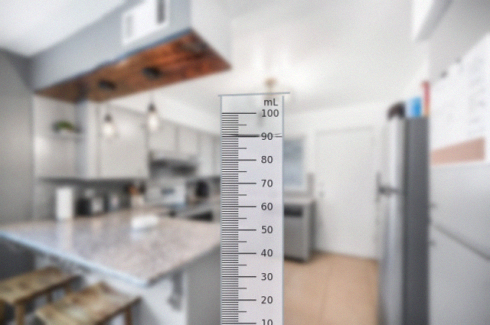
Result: 90 mL
